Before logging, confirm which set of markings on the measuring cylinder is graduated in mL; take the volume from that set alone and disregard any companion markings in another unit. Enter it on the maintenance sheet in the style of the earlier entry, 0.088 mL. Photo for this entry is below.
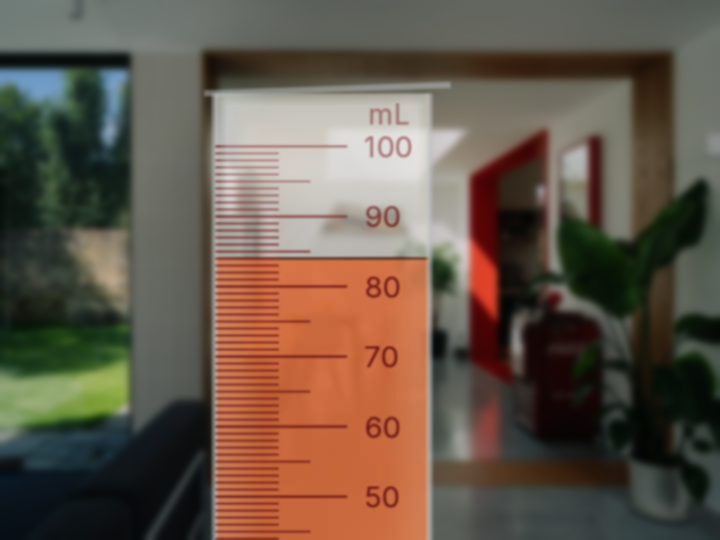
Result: 84 mL
